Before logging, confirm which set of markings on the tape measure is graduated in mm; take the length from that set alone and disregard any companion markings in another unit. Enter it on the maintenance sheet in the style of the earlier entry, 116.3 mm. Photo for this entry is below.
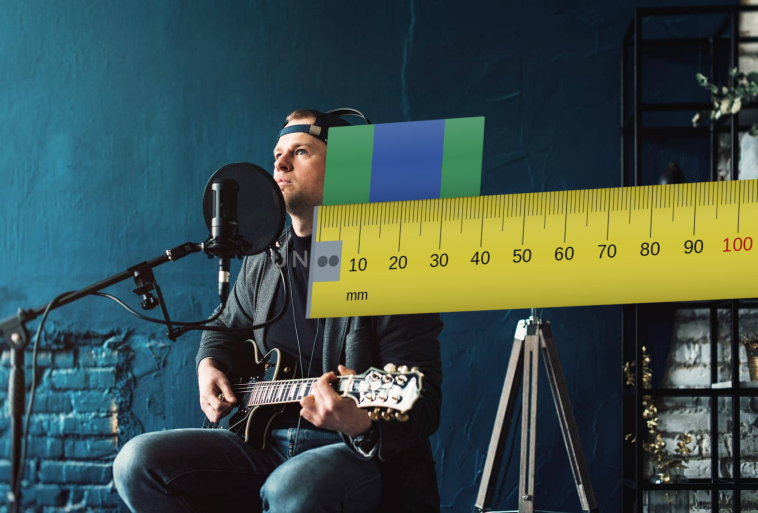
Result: 39 mm
